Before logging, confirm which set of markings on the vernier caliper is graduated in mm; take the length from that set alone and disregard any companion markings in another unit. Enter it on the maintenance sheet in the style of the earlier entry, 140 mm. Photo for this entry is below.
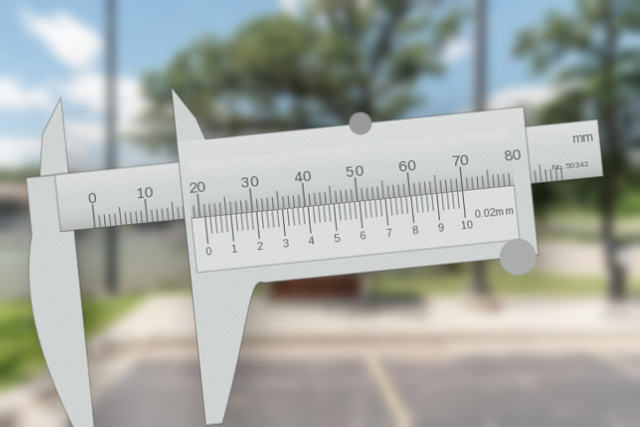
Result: 21.0 mm
